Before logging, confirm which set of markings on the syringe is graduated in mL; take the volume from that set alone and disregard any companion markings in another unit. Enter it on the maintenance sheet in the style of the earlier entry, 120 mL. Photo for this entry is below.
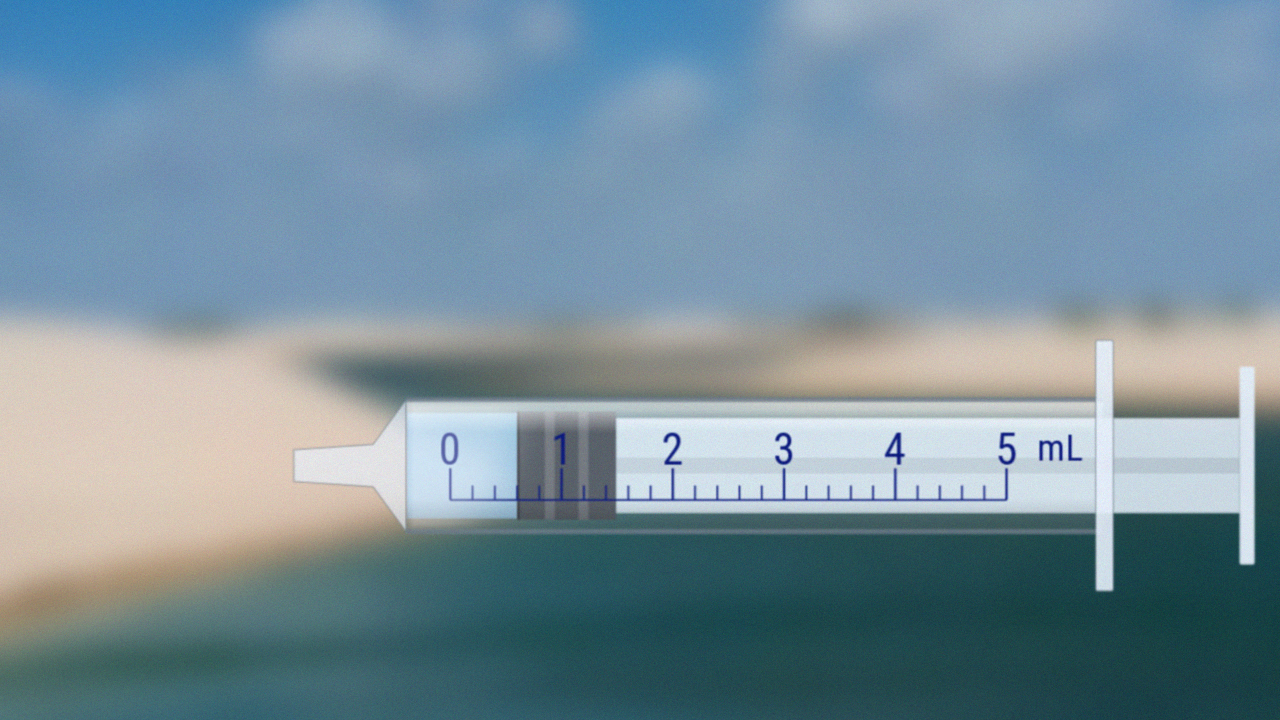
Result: 0.6 mL
